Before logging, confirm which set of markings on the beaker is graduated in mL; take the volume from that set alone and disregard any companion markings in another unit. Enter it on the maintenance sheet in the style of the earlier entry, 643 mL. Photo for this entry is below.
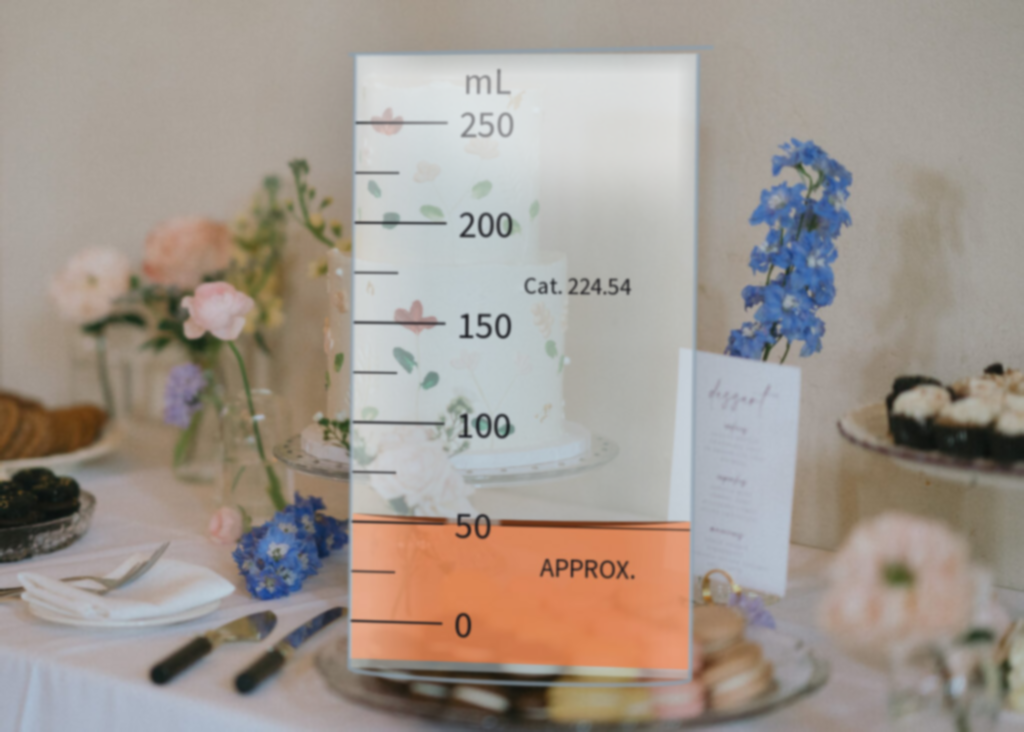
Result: 50 mL
